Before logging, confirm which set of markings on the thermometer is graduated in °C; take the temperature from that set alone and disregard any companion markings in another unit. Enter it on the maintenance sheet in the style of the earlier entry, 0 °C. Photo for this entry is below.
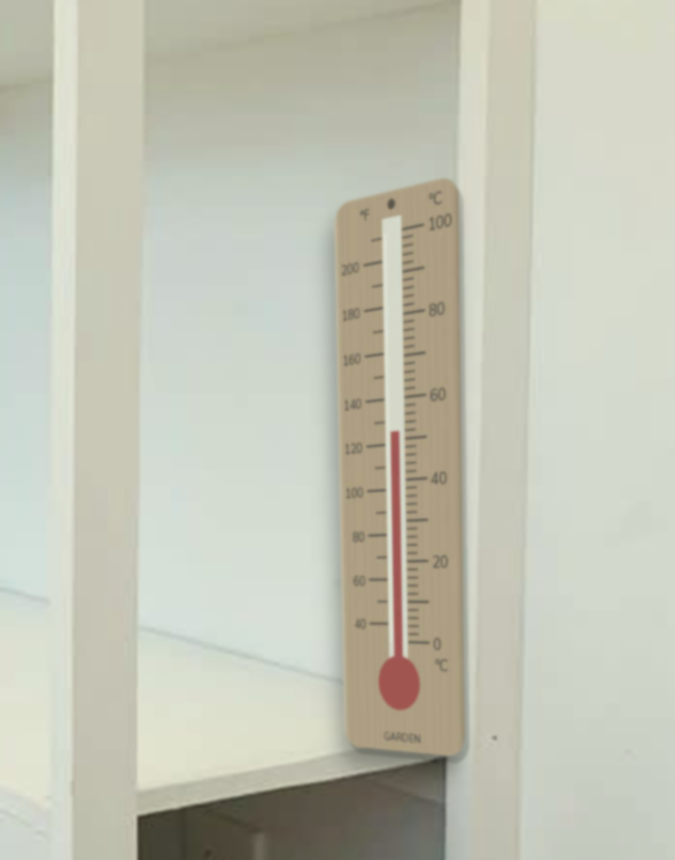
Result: 52 °C
